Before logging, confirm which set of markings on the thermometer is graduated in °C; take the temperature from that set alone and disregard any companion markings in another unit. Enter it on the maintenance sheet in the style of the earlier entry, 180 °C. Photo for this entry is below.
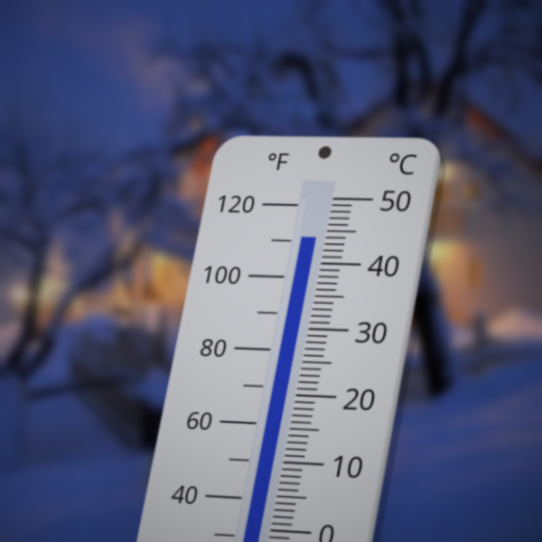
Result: 44 °C
